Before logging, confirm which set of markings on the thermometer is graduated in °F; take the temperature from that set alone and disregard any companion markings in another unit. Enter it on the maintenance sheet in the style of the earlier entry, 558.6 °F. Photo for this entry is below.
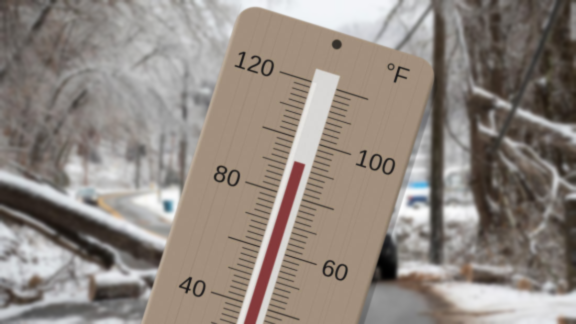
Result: 92 °F
